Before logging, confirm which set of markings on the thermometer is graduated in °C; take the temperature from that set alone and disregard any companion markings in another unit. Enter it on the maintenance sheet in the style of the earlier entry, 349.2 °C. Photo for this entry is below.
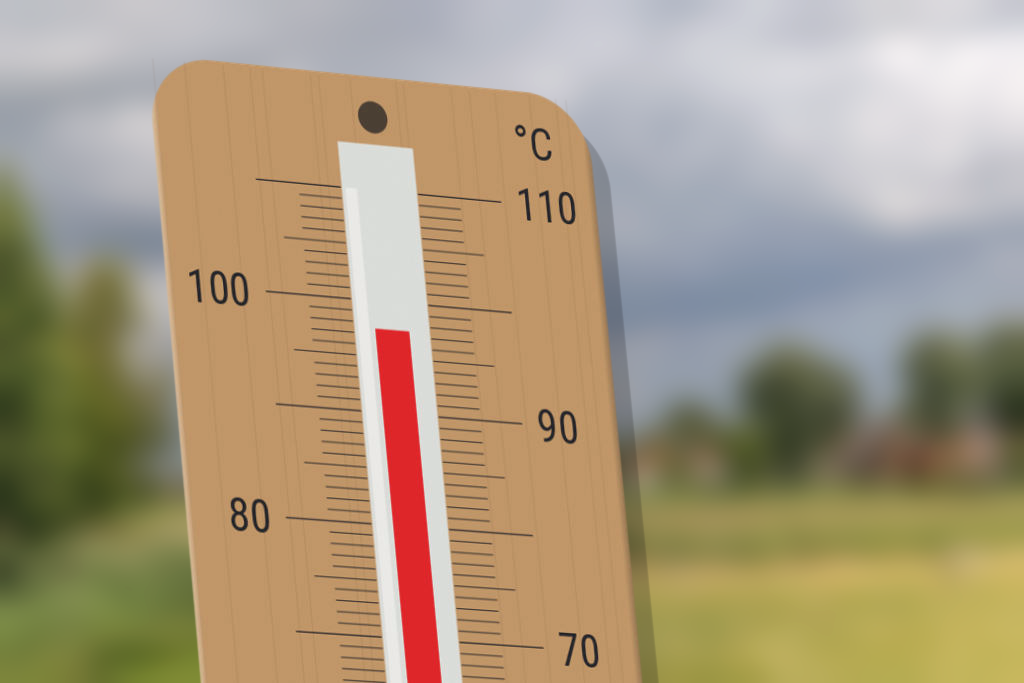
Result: 97.5 °C
